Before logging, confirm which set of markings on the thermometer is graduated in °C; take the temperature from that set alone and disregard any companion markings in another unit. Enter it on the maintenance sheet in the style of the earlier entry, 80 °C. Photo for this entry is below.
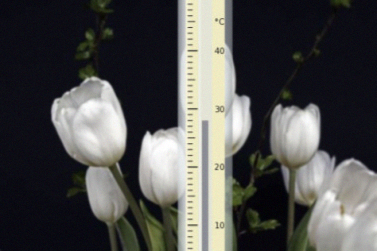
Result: 28 °C
